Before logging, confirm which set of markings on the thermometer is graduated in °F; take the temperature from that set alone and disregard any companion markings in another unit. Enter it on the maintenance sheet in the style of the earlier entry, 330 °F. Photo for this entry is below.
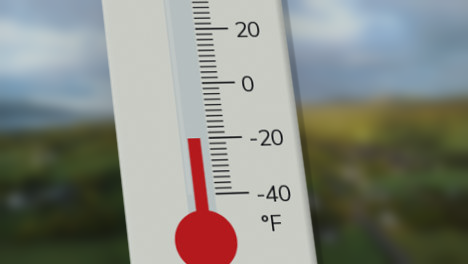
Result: -20 °F
